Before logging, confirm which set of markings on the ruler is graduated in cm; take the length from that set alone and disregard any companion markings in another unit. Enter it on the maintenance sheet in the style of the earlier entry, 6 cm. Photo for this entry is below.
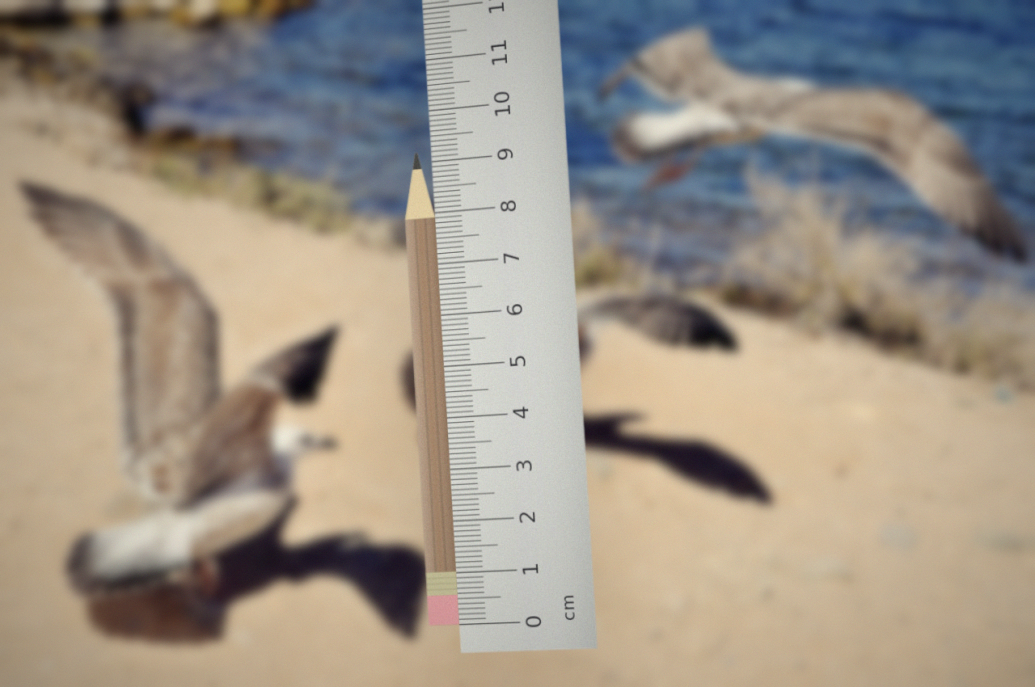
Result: 9.2 cm
